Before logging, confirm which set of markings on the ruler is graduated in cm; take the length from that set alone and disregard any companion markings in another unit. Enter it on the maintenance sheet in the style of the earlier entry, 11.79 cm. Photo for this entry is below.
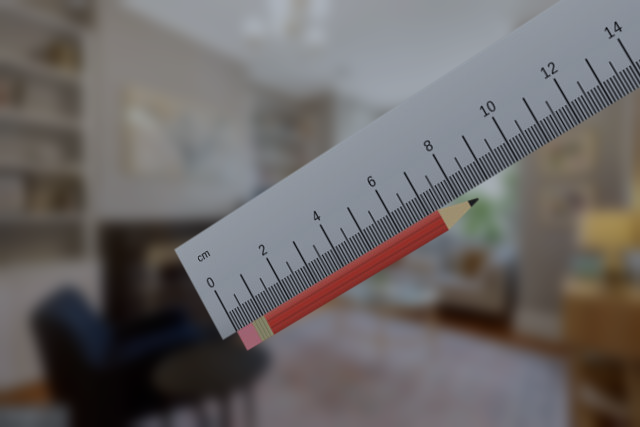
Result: 8.5 cm
